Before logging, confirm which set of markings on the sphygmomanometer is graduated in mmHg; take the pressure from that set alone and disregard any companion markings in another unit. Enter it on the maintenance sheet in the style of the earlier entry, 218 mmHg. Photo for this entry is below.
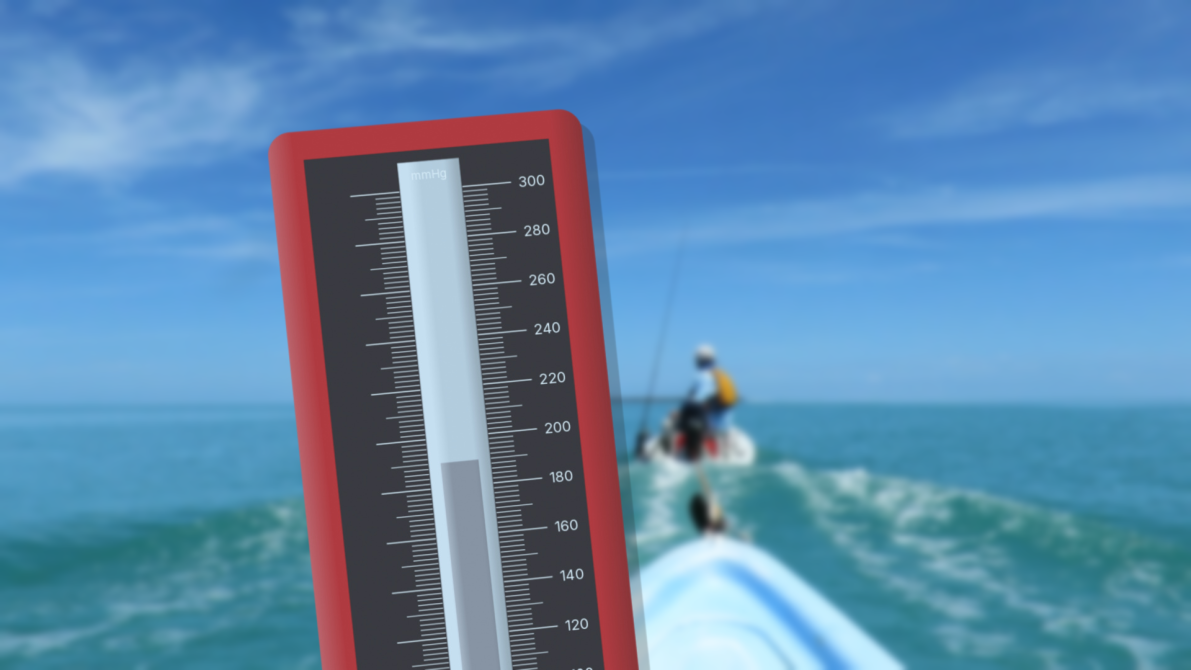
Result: 190 mmHg
